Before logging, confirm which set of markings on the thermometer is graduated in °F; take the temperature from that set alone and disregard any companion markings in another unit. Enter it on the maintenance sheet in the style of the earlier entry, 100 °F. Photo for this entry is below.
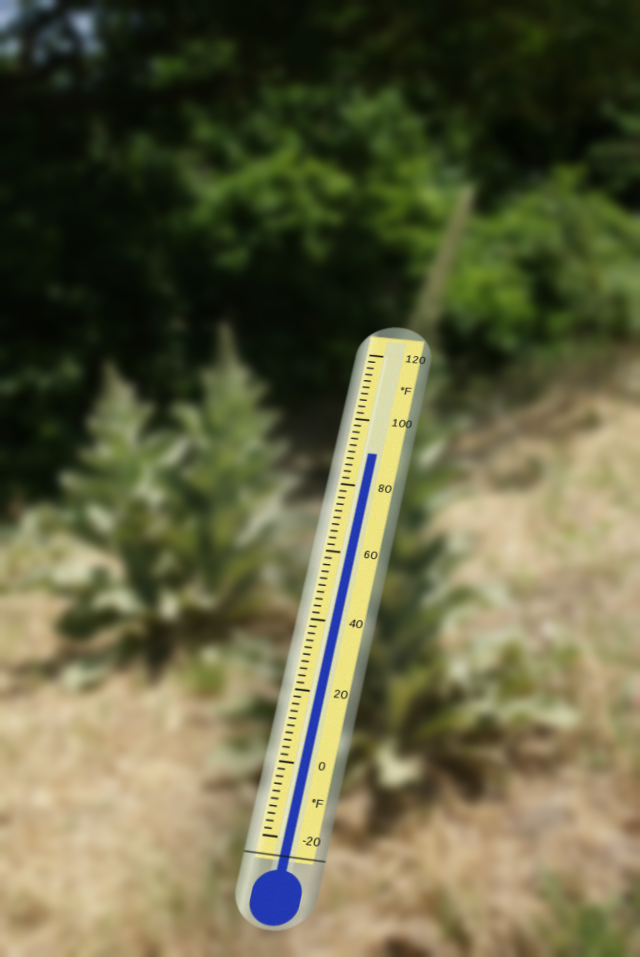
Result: 90 °F
